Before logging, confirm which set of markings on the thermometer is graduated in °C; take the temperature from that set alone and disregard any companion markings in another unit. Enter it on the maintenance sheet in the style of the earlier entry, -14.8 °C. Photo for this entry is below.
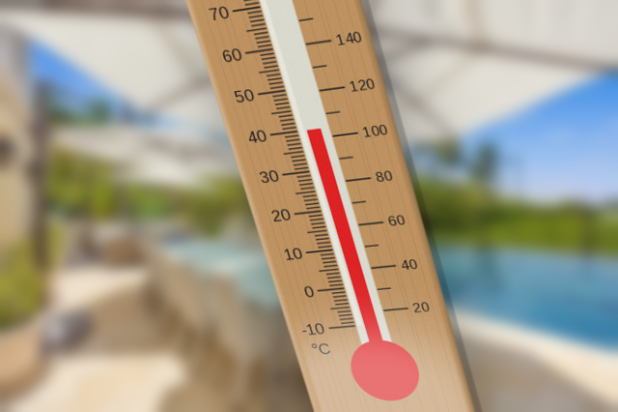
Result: 40 °C
